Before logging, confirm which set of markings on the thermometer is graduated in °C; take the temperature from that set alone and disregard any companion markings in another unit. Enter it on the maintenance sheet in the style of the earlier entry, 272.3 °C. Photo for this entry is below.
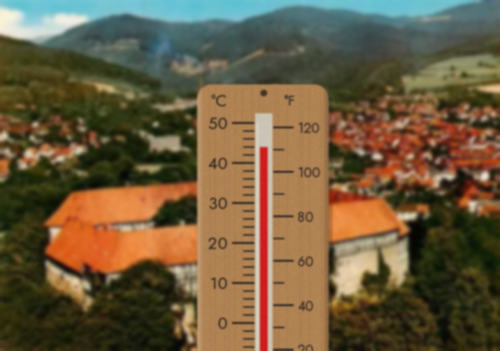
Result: 44 °C
